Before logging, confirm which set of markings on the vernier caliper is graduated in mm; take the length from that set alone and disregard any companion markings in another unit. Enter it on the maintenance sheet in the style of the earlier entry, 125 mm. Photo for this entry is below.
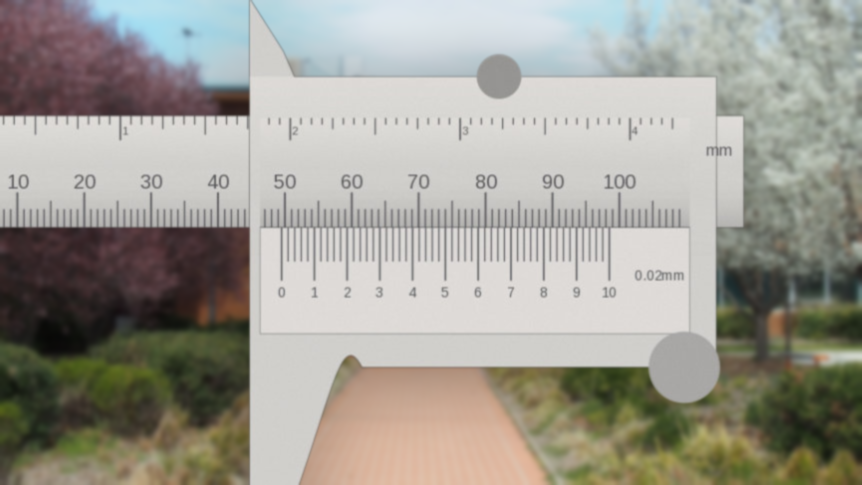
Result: 49.5 mm
